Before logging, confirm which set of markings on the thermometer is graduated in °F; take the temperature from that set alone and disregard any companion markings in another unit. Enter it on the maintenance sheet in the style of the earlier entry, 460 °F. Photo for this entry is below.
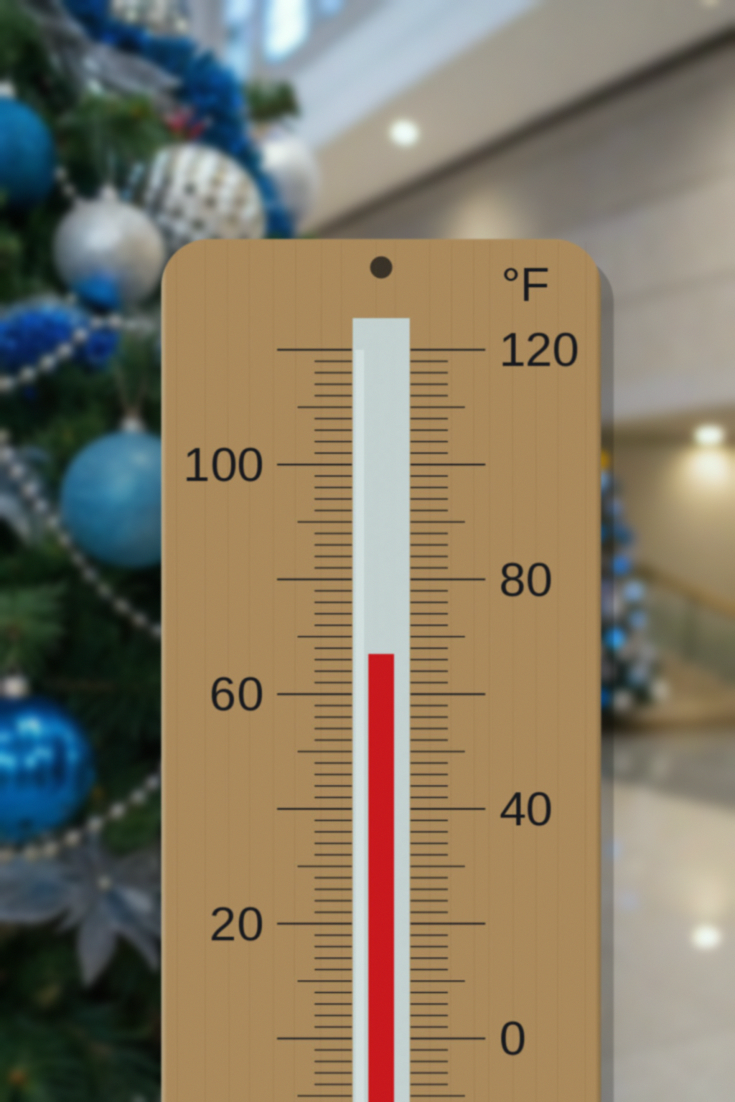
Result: 67 °F
